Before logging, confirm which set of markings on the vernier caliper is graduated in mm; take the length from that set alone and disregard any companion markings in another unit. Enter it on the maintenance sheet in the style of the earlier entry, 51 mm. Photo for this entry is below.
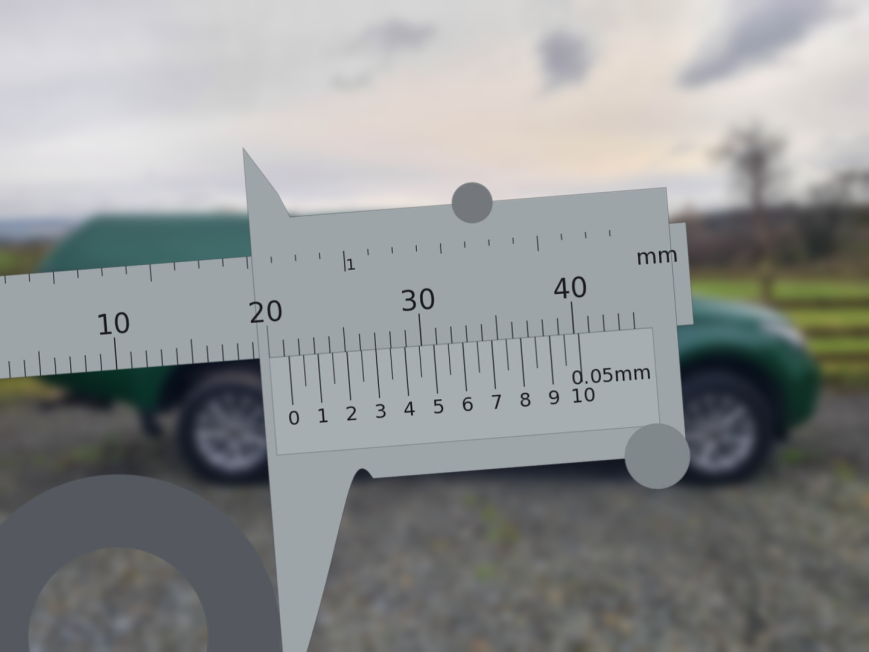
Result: 21.3 mm
